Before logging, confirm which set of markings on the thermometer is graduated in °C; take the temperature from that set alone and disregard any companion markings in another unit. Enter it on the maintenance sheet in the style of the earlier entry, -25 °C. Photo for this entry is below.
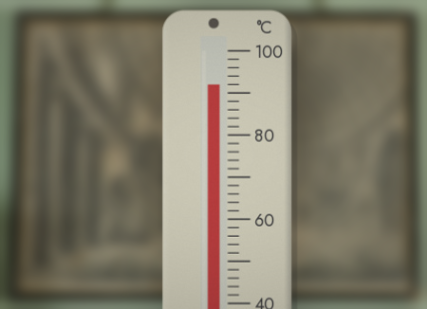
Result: 92 °C
